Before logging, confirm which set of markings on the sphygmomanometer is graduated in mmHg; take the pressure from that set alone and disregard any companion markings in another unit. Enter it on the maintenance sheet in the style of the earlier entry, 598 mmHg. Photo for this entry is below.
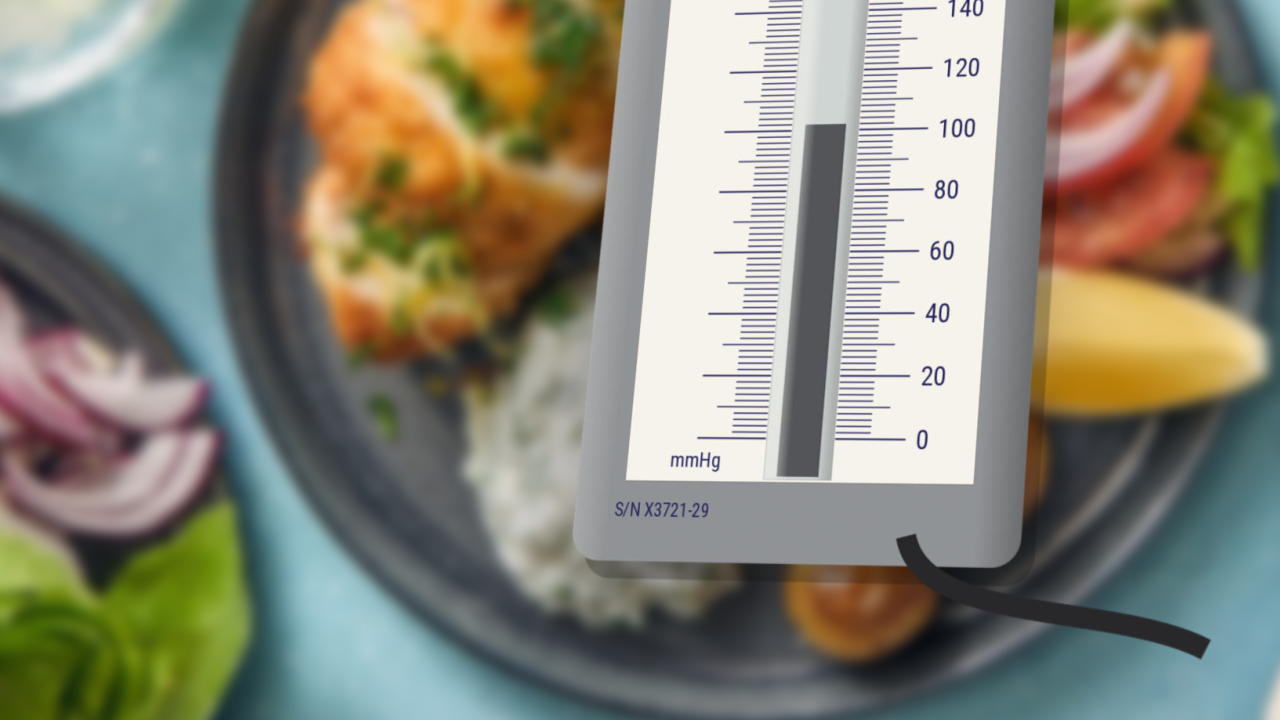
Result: 102 mmHg
